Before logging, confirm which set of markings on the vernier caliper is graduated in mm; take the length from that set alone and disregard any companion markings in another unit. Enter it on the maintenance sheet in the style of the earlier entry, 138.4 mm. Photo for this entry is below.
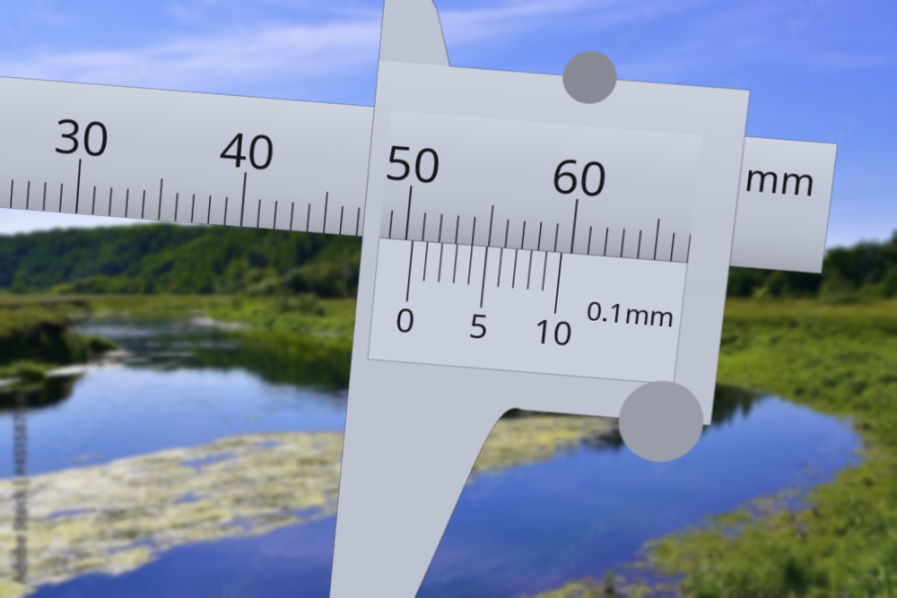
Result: 50.4 mm
